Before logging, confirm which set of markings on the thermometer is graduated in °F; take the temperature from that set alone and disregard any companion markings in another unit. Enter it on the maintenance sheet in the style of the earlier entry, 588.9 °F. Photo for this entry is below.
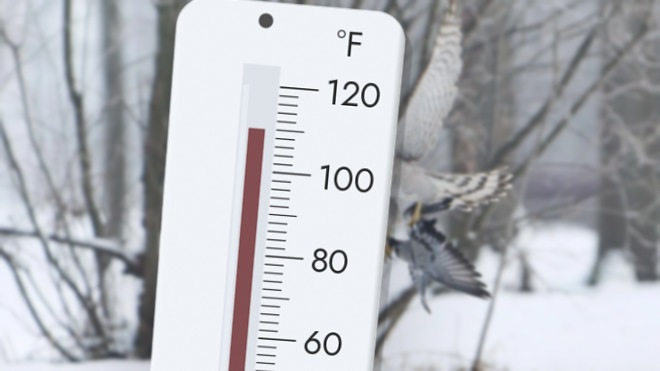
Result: 110 °F
